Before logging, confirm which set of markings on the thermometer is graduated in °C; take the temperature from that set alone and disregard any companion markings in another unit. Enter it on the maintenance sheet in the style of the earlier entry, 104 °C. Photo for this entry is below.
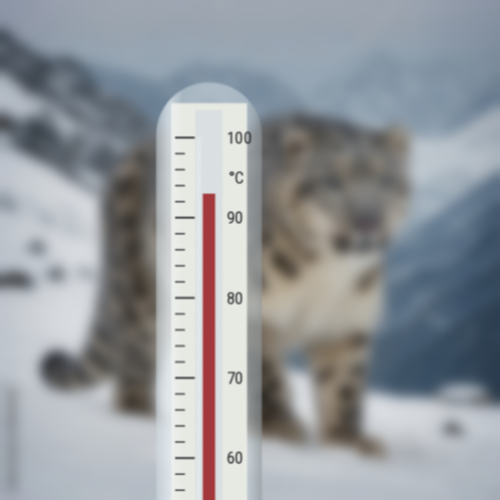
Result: 93 °C
